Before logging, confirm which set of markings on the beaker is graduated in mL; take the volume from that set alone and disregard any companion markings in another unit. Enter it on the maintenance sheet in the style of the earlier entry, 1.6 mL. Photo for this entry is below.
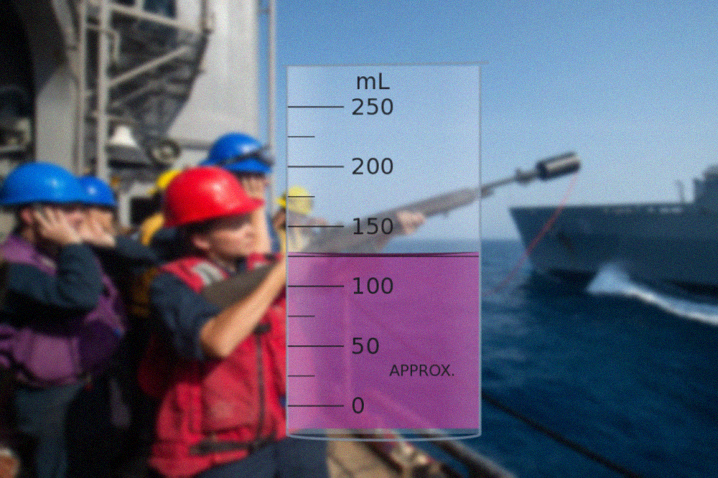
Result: 125 mL
